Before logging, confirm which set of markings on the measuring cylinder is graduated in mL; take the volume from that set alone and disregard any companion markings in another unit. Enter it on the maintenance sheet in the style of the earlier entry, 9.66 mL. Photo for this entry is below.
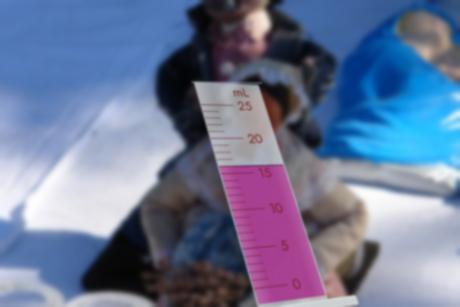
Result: 16 mL
